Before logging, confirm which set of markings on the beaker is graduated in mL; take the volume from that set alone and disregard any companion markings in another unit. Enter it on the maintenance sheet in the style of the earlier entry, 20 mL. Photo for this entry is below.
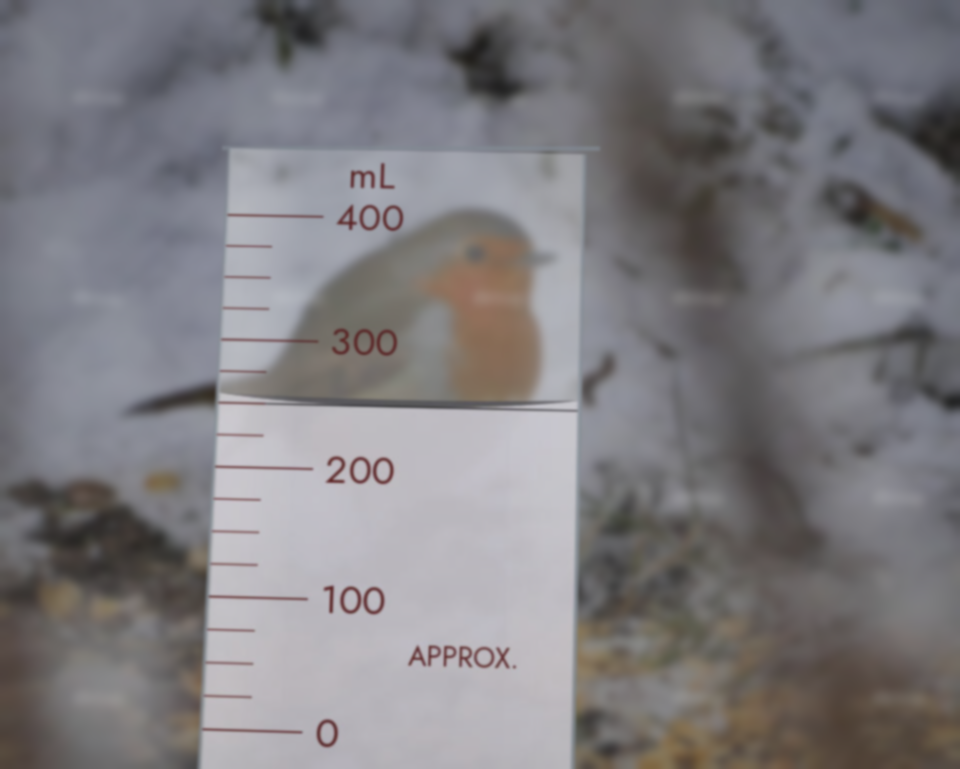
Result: 250 mL
